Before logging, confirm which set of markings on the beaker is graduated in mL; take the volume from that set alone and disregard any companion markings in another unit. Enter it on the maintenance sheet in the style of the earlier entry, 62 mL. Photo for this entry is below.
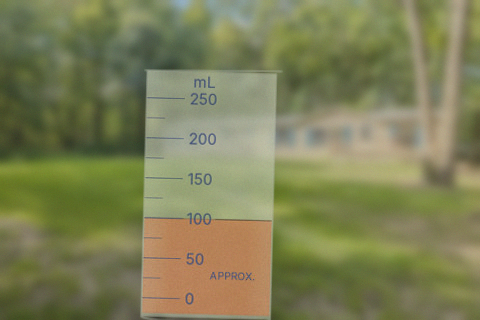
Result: 100 mL
